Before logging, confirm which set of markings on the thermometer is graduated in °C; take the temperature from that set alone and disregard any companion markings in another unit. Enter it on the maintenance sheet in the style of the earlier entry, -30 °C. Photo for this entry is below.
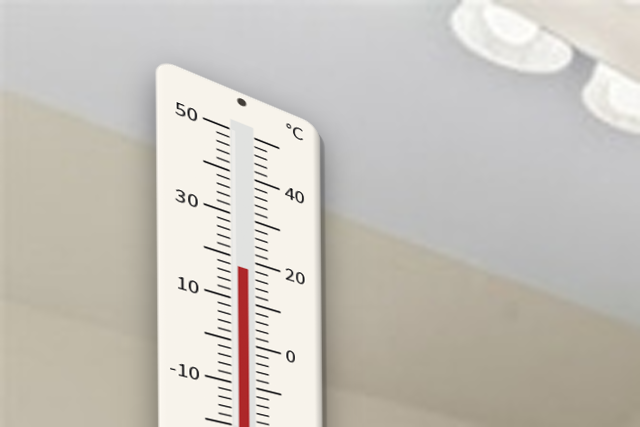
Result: 18 °C
